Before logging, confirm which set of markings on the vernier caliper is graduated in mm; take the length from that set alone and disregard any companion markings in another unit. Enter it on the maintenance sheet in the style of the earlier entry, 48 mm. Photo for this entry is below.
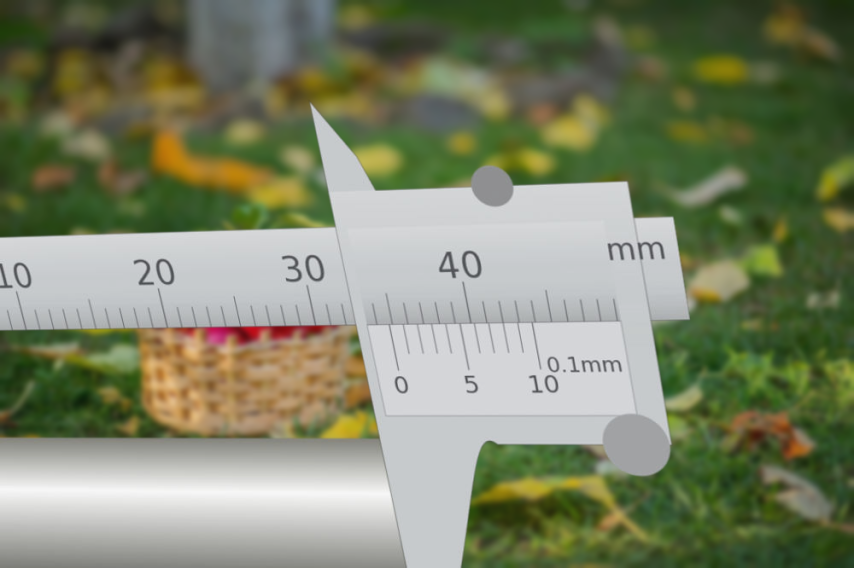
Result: 34.8 mm
